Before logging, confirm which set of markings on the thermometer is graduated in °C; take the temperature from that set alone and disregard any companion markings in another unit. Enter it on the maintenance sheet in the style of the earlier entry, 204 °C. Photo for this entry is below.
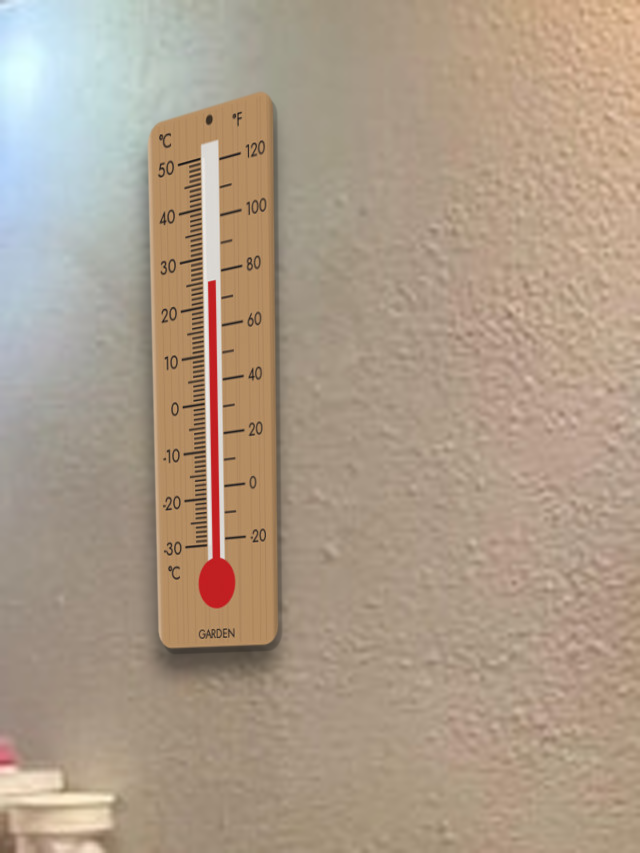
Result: 25 °C
